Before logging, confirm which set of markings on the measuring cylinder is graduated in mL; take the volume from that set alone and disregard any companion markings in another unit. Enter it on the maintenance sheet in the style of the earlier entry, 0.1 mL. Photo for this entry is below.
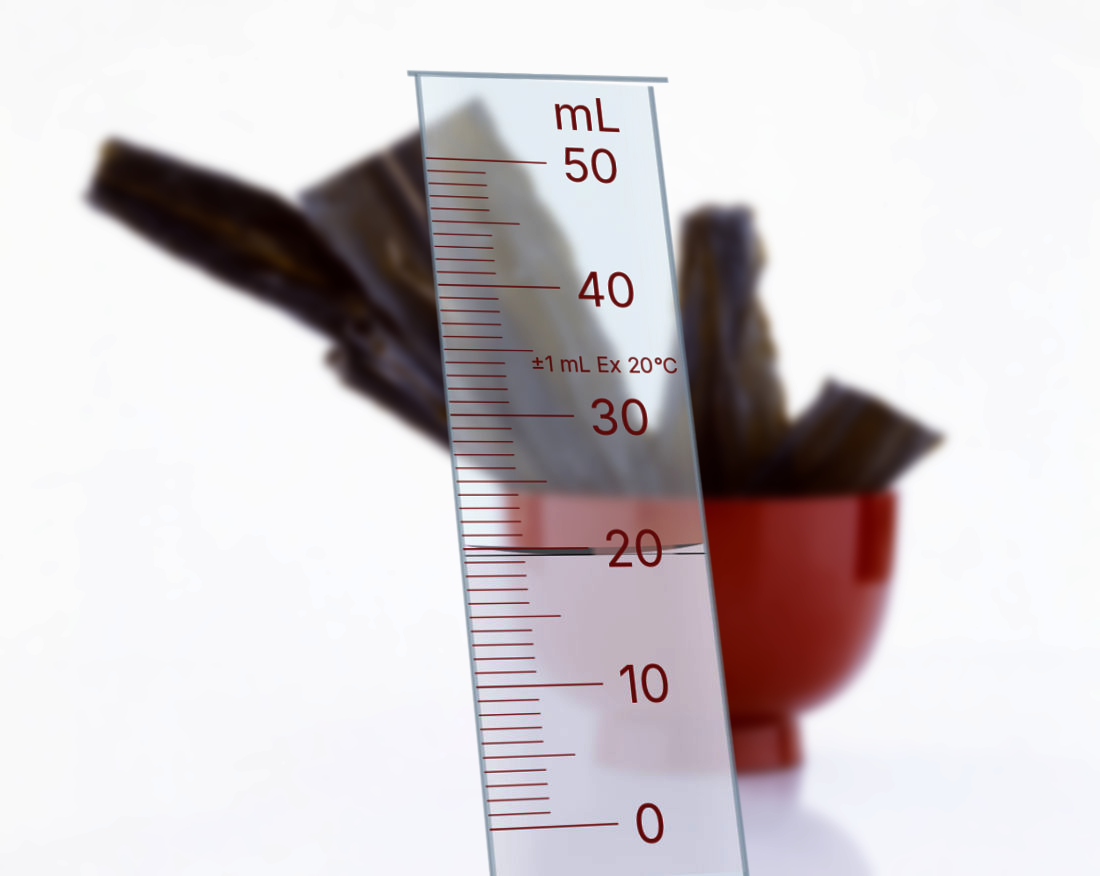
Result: 19.5 mL
